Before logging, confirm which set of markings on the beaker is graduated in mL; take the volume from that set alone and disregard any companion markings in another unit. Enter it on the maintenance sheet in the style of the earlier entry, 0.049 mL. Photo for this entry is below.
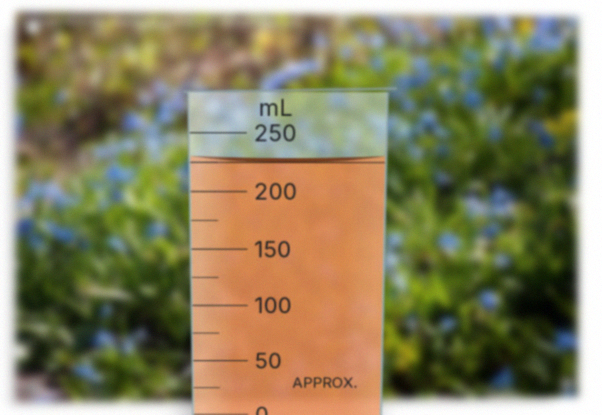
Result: 225 mL
